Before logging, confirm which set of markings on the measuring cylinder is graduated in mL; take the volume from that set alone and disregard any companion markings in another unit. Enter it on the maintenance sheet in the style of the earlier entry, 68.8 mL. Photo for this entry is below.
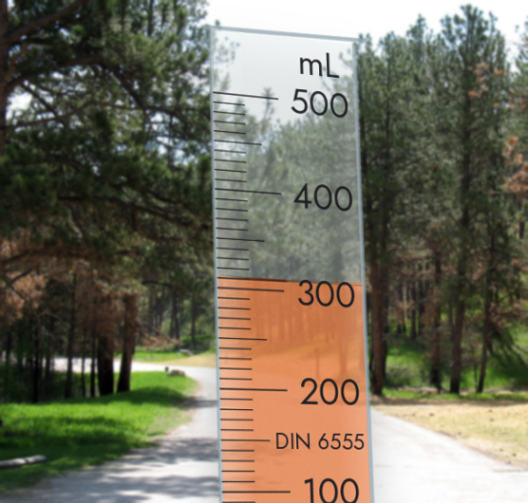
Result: 310 mL
